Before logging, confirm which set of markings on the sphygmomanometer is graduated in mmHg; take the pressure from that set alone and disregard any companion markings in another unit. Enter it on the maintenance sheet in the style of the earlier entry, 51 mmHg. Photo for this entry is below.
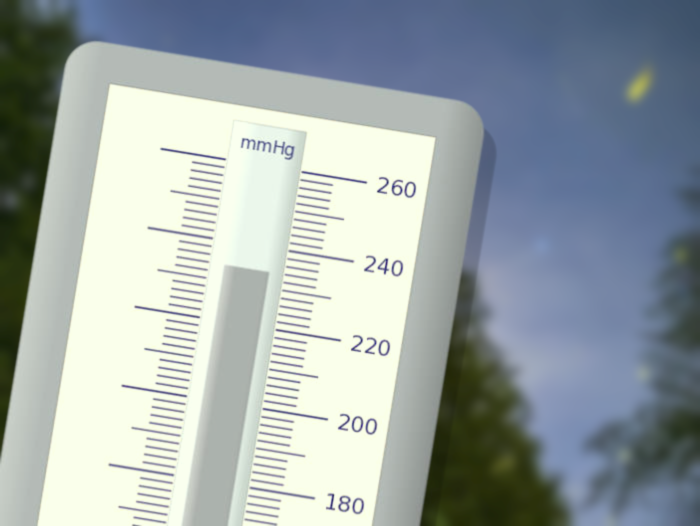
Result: 234 mmHg
